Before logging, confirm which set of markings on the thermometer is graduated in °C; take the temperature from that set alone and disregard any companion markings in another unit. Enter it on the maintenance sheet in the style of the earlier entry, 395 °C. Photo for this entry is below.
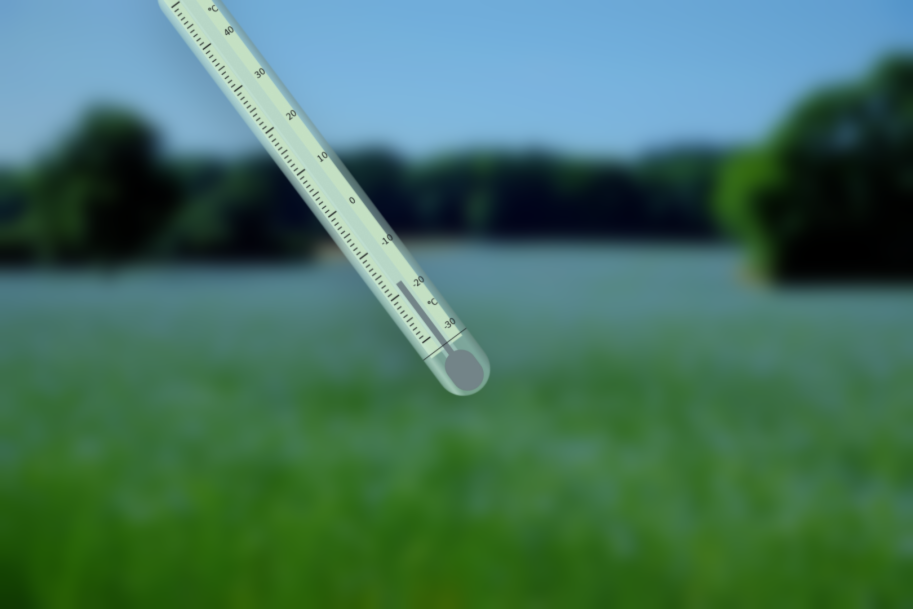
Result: -18 °C
